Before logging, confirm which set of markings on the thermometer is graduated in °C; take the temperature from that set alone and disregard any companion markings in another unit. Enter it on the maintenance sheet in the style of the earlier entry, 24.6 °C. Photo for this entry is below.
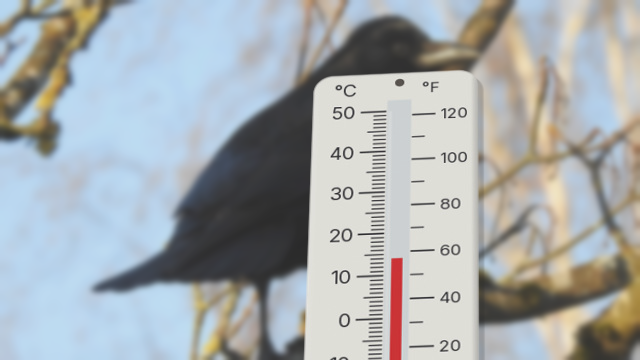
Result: 14 °C
